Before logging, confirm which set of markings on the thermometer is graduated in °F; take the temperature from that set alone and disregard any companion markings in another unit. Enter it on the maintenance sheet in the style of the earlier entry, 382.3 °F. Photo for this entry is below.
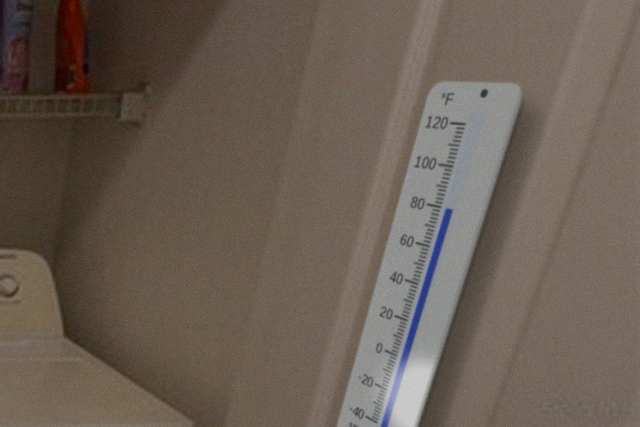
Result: 80 °F
